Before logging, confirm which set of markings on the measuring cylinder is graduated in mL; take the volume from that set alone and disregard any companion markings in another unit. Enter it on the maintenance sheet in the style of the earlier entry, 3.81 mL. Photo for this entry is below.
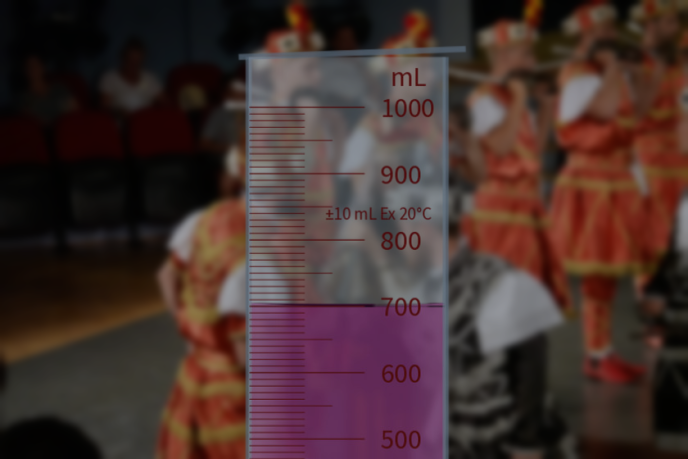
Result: 700 mL
